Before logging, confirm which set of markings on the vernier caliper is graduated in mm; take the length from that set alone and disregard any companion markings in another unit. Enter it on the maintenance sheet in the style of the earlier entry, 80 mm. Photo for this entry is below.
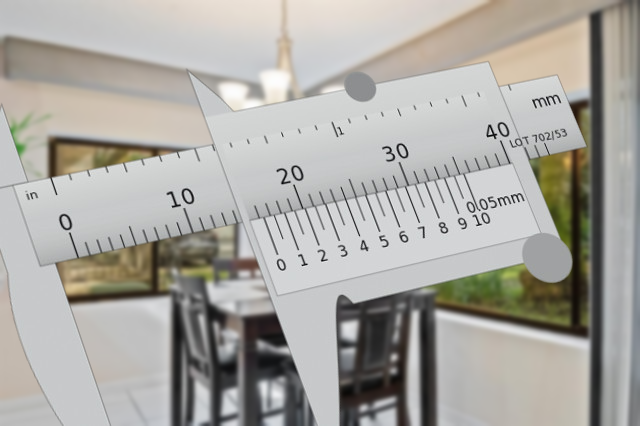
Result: 16.4 mm
